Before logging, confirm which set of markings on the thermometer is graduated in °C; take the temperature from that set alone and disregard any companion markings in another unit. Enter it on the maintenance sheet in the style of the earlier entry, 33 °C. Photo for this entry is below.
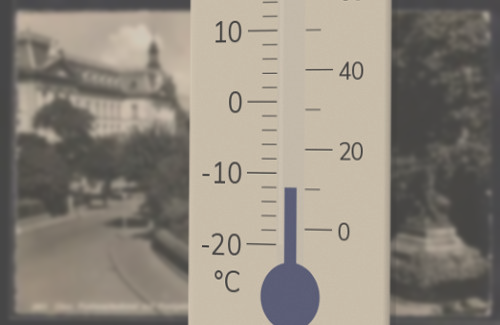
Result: -12 °C
